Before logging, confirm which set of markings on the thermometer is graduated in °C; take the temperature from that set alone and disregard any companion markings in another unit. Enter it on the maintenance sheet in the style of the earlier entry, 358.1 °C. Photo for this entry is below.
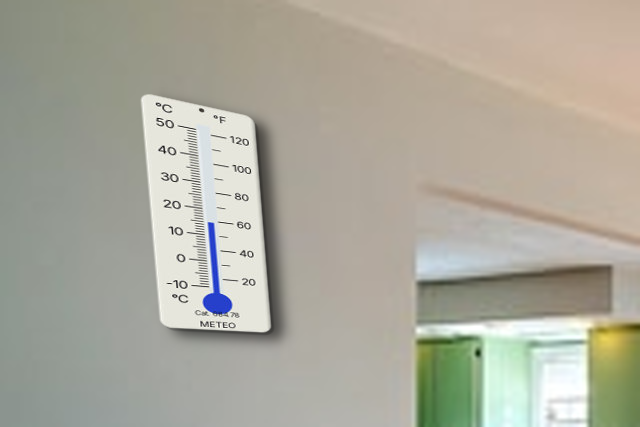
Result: 15 °C
